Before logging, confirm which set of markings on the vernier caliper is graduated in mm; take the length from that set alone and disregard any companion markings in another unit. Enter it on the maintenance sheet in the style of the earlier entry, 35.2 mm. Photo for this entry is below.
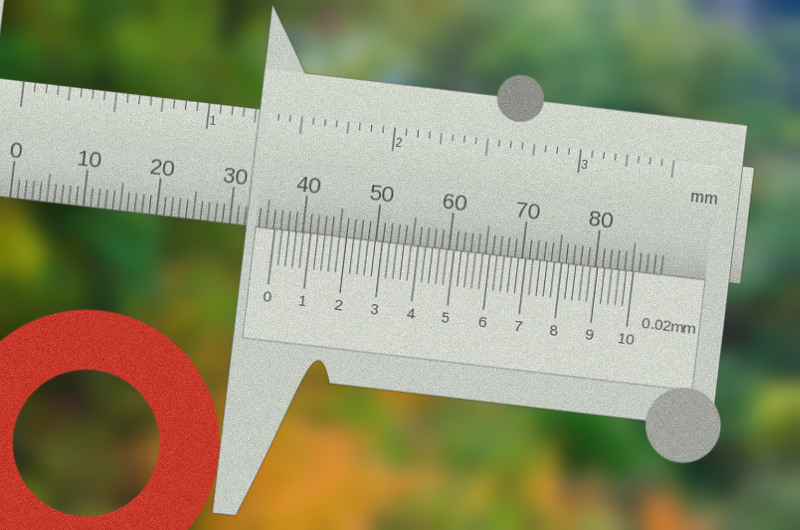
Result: 36.2 mm
